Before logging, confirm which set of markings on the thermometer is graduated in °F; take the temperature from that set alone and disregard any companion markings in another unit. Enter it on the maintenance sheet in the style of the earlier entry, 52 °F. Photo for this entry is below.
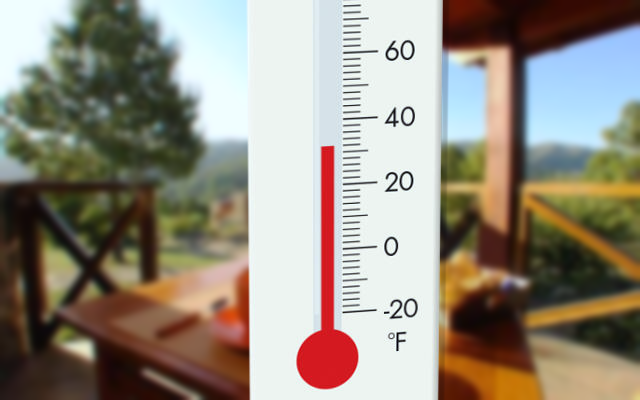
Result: 32 °F
